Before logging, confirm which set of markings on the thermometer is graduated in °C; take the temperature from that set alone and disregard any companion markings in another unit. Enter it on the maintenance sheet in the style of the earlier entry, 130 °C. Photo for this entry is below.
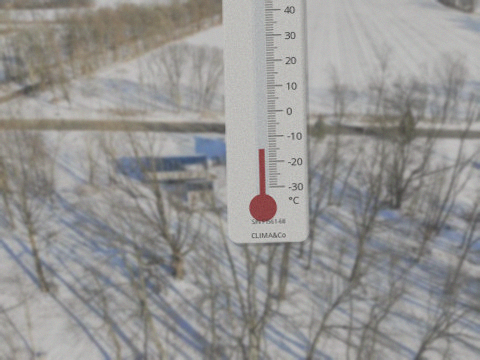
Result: -15 °C
